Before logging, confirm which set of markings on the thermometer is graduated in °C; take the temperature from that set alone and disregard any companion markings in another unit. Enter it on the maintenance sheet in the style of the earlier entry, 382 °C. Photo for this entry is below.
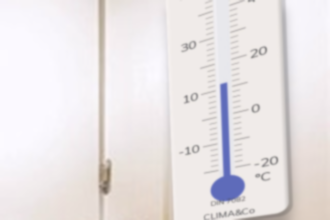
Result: 12 °C
